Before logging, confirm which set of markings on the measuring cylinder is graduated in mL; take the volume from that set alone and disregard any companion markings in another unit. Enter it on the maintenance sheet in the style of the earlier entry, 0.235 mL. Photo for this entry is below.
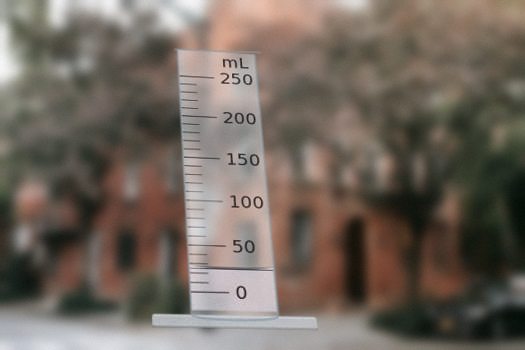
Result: 25 mL
